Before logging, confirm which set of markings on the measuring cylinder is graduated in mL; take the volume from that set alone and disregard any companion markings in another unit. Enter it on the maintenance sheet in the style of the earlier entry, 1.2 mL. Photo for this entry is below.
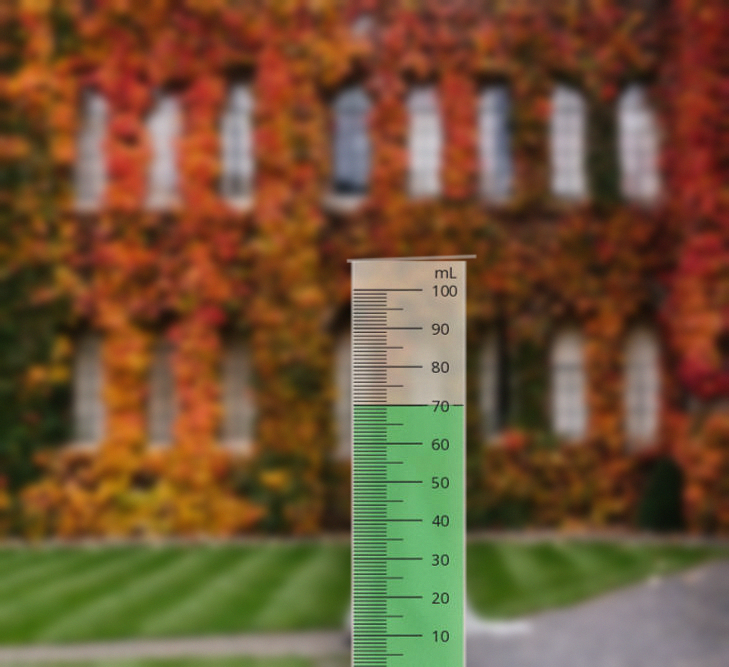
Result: 70 mL
